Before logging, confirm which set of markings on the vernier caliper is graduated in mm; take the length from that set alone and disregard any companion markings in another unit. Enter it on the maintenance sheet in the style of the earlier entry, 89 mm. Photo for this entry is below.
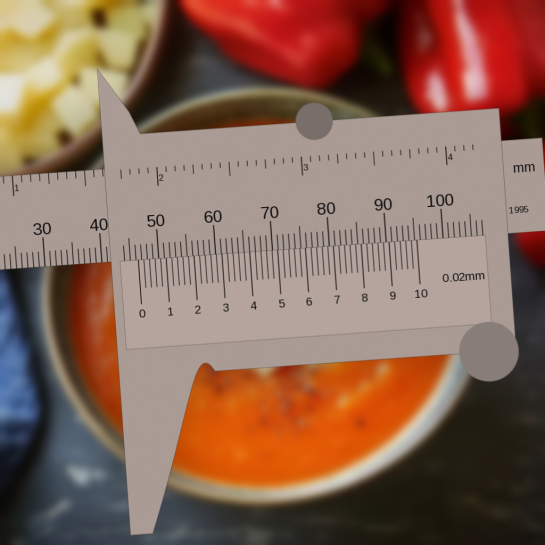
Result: 46.4 mm
